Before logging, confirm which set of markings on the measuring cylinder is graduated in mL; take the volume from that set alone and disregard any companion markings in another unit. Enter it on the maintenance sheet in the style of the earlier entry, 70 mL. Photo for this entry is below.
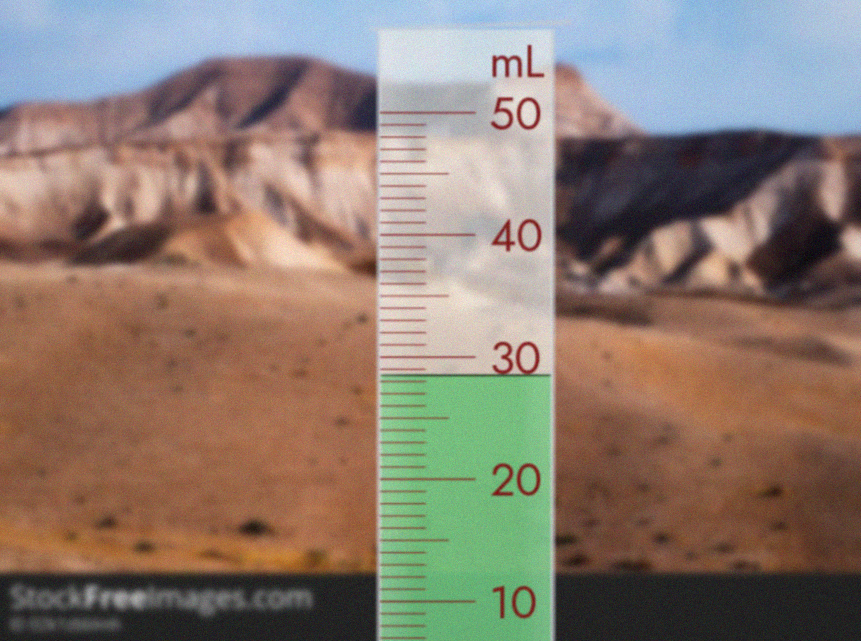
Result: 28.5 mL
